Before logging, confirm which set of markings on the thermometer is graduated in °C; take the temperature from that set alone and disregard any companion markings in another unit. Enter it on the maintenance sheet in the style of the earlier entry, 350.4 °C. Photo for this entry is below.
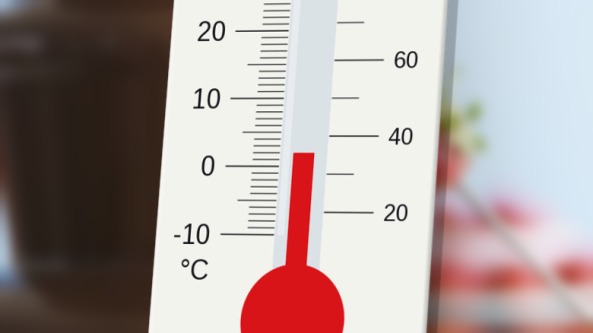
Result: 2 °C
